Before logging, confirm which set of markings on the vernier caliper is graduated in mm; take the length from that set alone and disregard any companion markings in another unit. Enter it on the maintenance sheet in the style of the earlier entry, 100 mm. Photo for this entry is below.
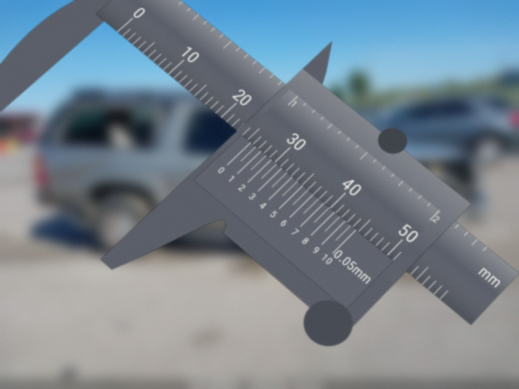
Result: 25.6 mm
